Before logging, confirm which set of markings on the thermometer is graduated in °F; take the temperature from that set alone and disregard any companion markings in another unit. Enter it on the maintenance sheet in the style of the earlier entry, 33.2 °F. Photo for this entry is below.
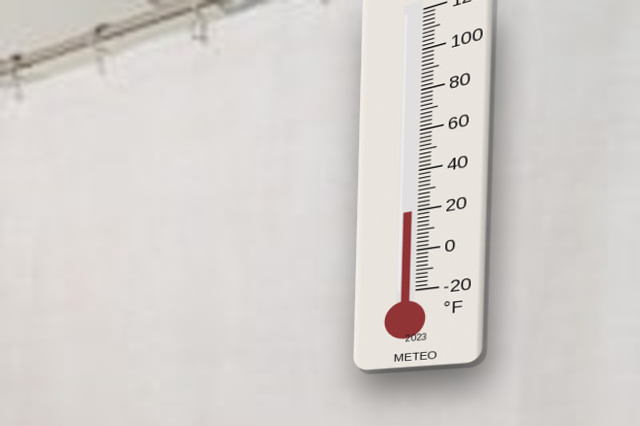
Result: 20 °F
